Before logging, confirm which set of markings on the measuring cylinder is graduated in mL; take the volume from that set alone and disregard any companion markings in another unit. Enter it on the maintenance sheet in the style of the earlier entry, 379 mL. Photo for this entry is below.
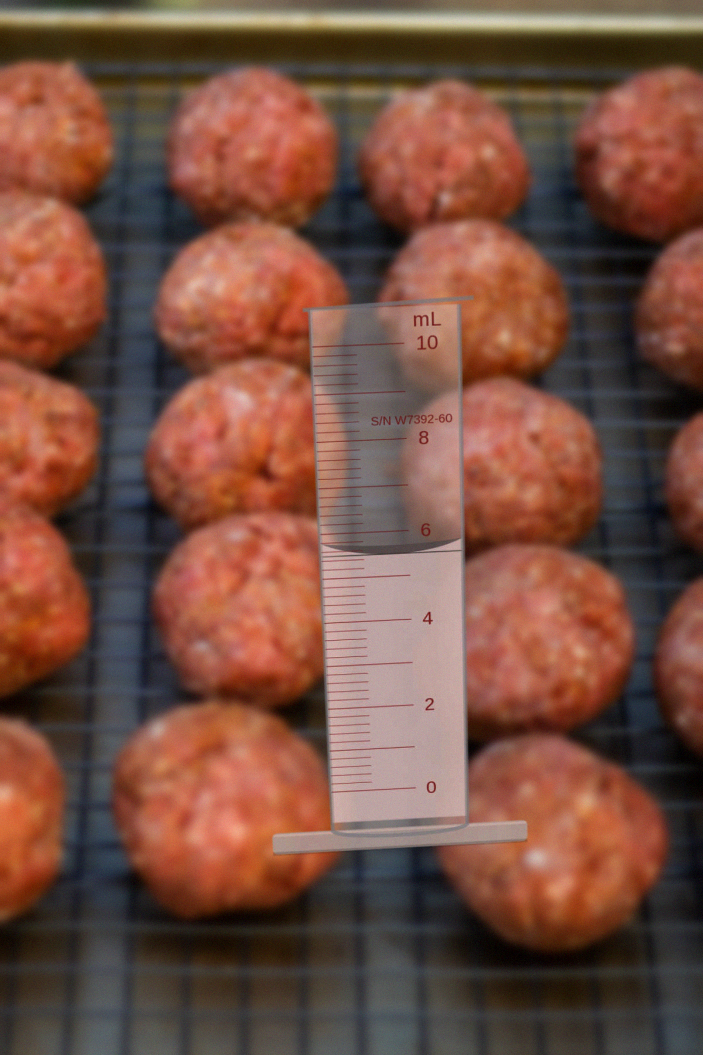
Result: 5.5 mL
